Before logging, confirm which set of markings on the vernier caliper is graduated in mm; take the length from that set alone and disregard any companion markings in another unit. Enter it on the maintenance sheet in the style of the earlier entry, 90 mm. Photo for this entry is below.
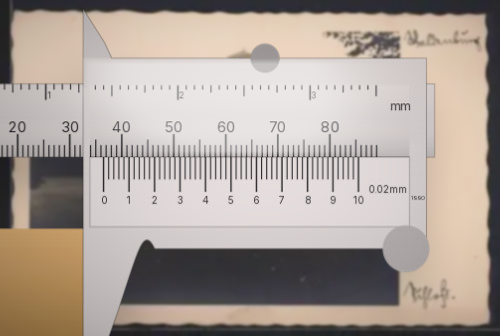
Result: 36.5 mm
